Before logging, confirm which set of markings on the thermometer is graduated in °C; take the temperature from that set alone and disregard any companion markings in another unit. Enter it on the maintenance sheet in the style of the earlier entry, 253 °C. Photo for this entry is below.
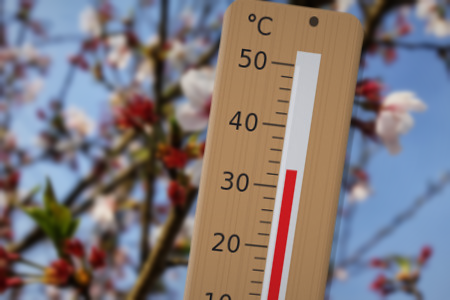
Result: 33 °C
